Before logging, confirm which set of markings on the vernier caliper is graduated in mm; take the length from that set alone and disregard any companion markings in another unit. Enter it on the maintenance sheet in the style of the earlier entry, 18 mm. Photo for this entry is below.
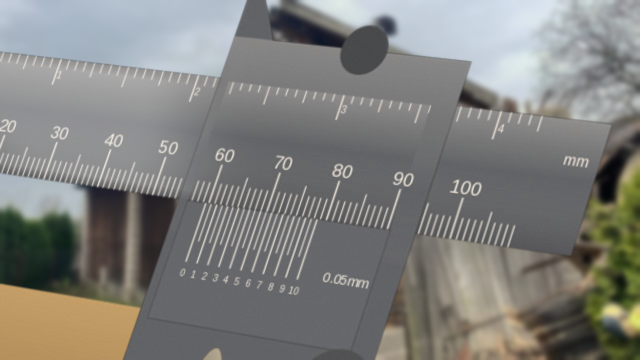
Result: 59.5 mm
